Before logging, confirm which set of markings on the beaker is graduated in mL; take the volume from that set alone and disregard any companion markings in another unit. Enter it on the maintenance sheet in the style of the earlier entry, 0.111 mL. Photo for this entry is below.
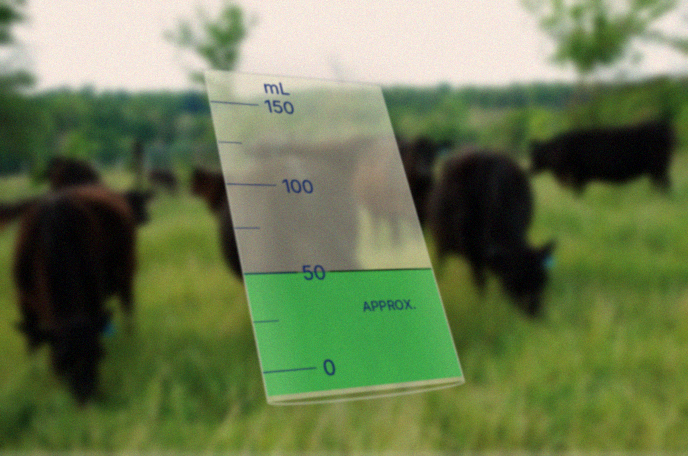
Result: 50 mL
